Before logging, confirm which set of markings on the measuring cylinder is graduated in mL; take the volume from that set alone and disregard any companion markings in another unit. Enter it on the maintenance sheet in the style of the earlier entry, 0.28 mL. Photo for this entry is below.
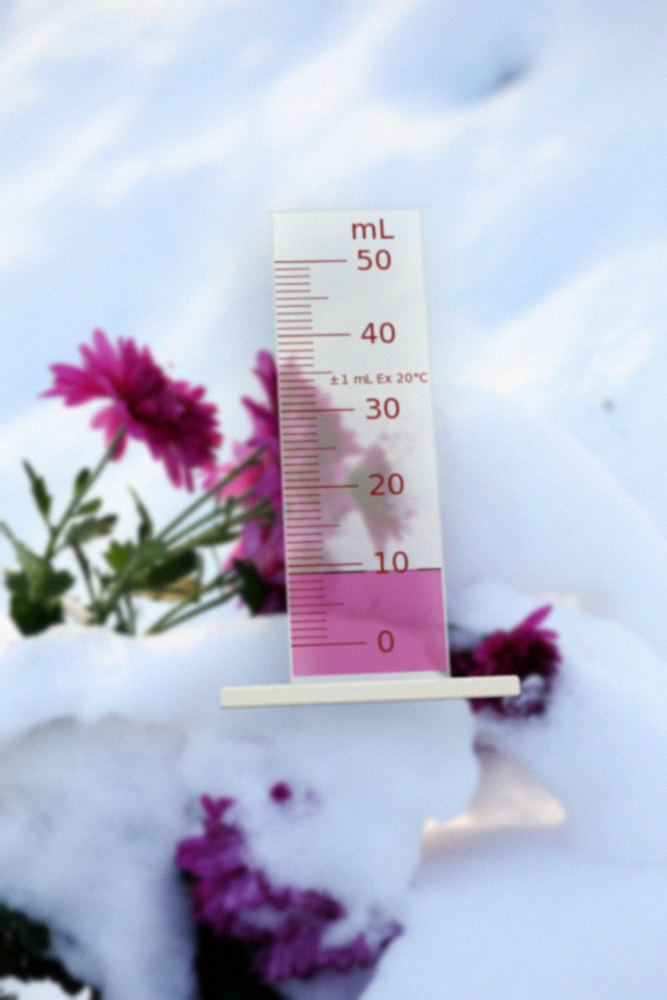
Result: 9 mL
